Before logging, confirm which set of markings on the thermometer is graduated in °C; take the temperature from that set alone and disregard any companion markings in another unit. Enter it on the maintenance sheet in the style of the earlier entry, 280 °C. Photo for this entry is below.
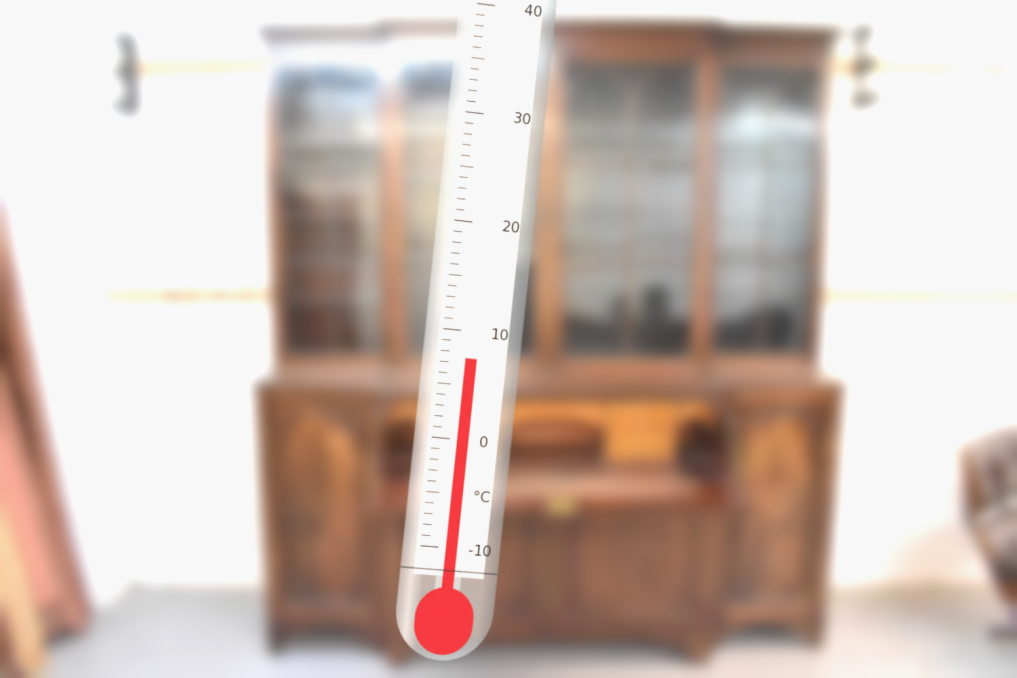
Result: 7.5 °C
